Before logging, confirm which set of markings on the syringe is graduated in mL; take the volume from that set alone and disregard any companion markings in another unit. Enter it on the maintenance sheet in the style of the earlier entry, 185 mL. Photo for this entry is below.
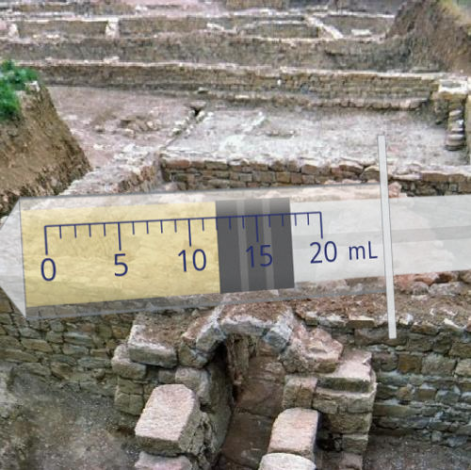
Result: 12 mL
